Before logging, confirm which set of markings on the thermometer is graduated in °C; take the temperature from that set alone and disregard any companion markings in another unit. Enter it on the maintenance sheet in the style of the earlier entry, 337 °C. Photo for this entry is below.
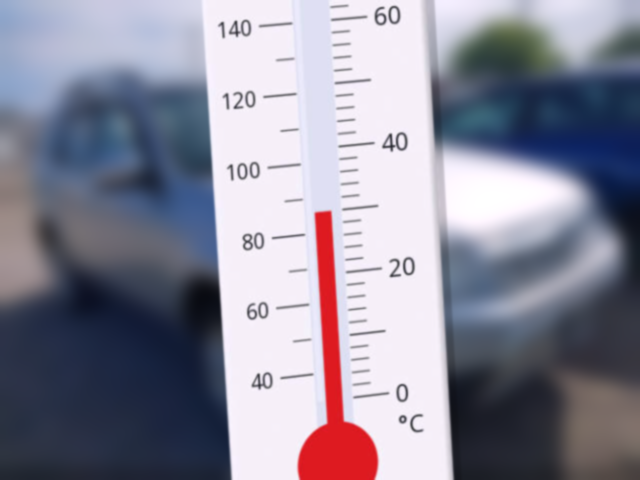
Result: 30 °C
